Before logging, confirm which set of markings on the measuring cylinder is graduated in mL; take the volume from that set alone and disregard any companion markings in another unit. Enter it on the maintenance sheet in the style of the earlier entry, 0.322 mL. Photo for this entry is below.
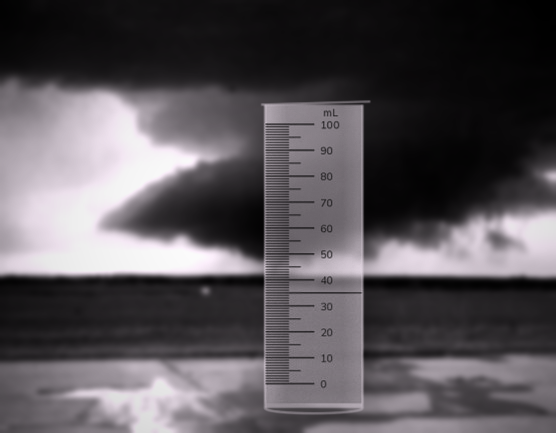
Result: 35 mL
